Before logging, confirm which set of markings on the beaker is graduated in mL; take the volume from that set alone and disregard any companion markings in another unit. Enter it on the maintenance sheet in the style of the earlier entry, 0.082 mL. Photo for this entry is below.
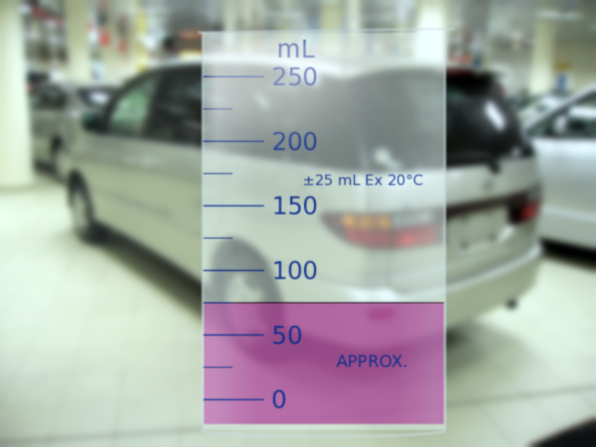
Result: 75 mL
